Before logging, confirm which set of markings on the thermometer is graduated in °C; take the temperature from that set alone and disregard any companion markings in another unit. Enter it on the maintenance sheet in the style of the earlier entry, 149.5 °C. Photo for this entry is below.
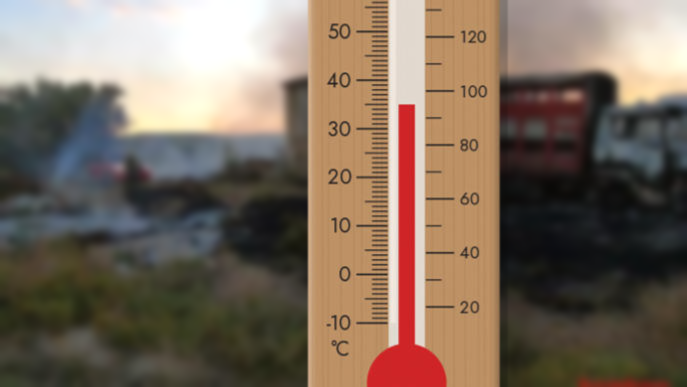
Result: 35 °C
